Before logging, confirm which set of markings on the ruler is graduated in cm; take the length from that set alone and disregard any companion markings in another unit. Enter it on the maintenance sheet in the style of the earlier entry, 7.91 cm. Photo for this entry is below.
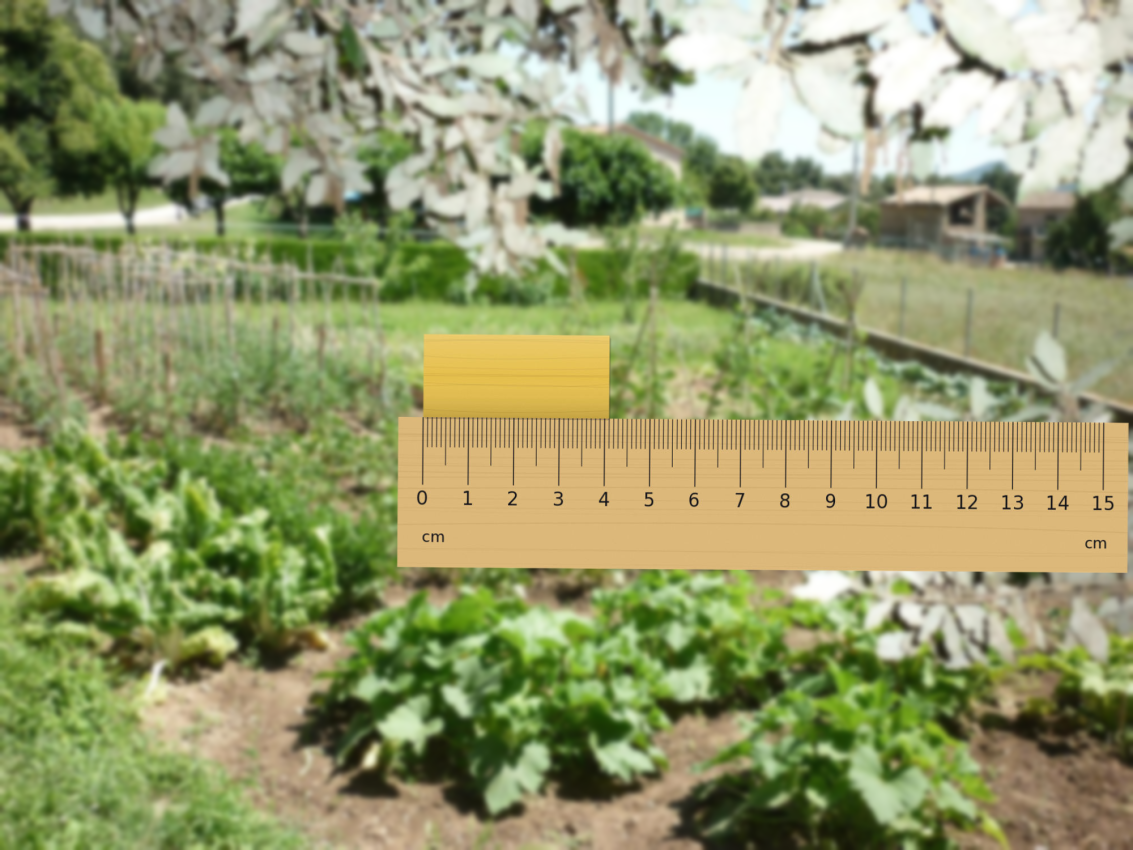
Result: 4.1 cm
